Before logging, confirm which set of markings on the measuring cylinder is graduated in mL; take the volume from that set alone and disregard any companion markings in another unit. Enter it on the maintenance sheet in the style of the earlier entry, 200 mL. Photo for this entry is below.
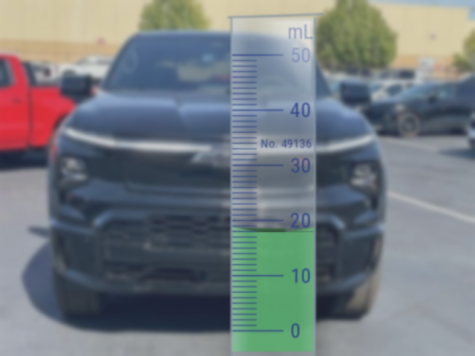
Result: 18 mL
